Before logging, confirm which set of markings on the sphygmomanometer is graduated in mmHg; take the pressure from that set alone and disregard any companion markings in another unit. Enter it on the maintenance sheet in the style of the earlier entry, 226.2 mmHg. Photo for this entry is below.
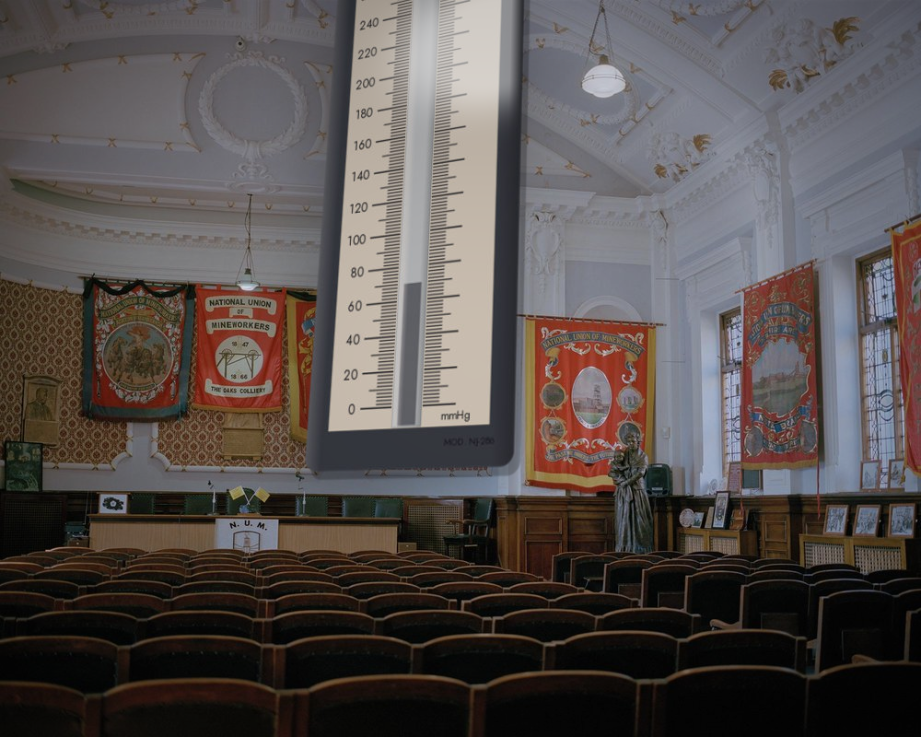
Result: 70 mmHg
